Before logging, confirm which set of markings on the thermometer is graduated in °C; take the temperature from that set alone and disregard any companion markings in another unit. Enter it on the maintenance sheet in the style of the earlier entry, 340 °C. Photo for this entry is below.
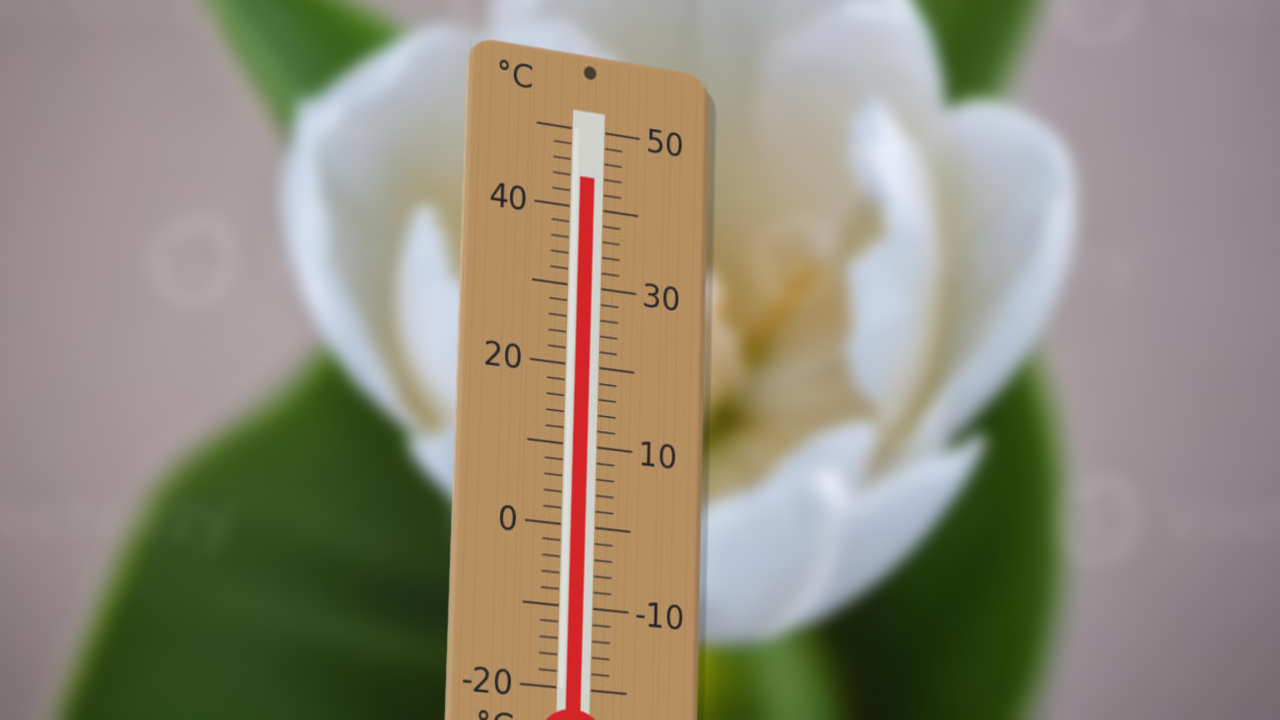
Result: 44 °C
